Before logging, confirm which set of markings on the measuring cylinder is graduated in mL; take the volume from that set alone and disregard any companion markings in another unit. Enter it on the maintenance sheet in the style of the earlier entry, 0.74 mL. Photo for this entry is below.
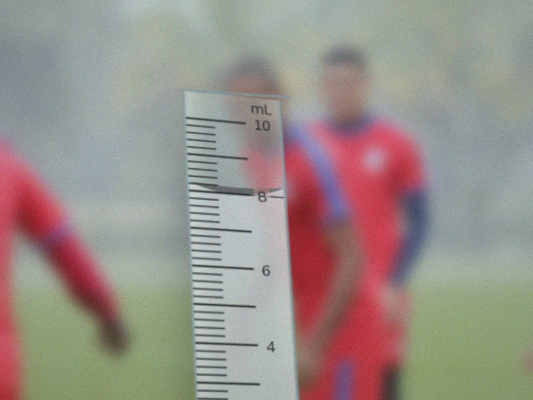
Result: 8 mL
